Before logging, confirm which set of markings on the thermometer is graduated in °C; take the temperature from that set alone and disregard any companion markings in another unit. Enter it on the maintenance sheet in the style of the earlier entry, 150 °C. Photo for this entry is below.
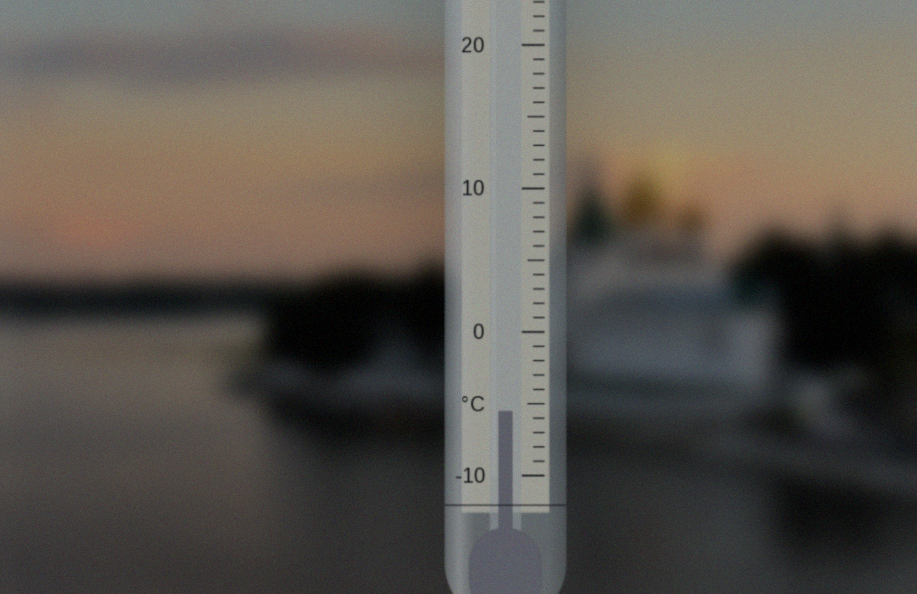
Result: -5.5 °C
